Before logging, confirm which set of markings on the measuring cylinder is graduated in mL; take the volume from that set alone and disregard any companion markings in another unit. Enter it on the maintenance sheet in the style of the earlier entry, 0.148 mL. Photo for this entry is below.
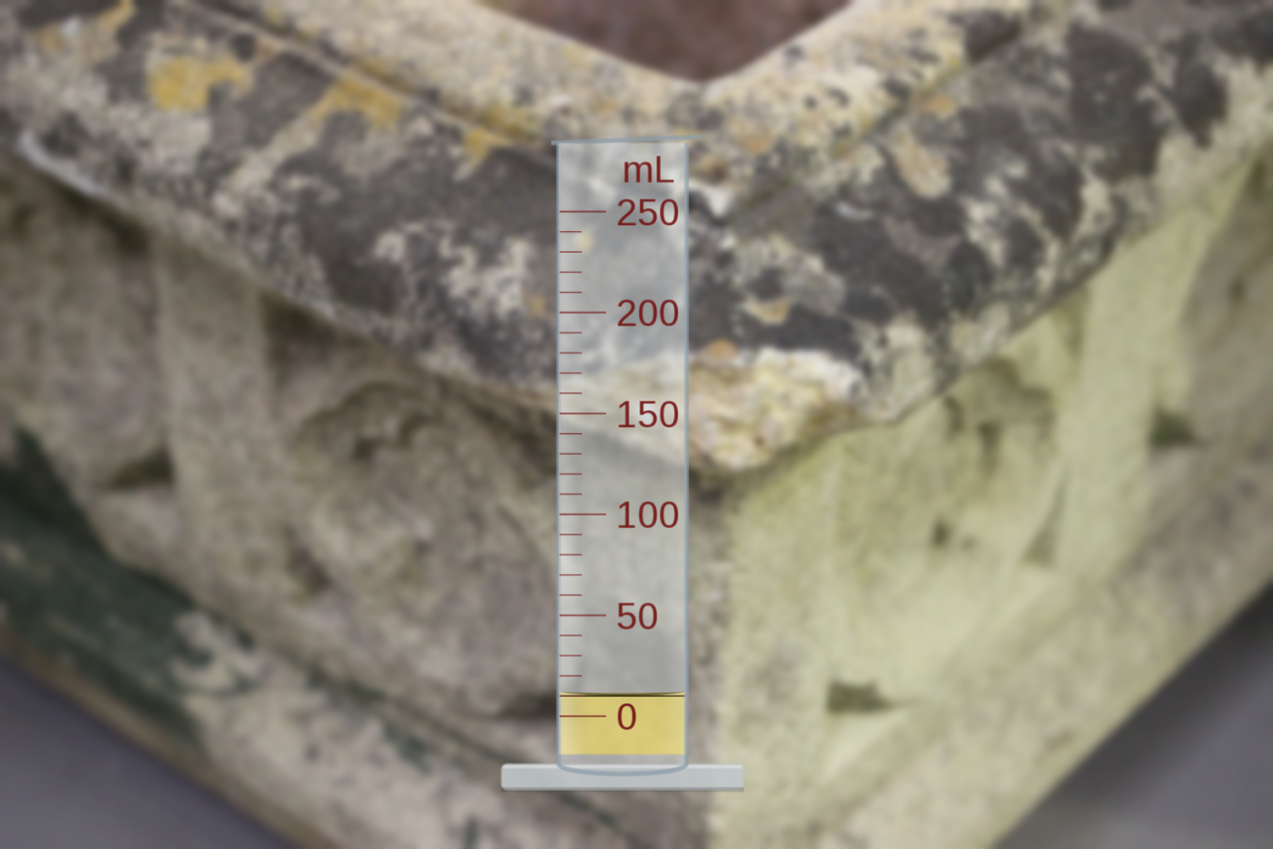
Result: 10 mL
